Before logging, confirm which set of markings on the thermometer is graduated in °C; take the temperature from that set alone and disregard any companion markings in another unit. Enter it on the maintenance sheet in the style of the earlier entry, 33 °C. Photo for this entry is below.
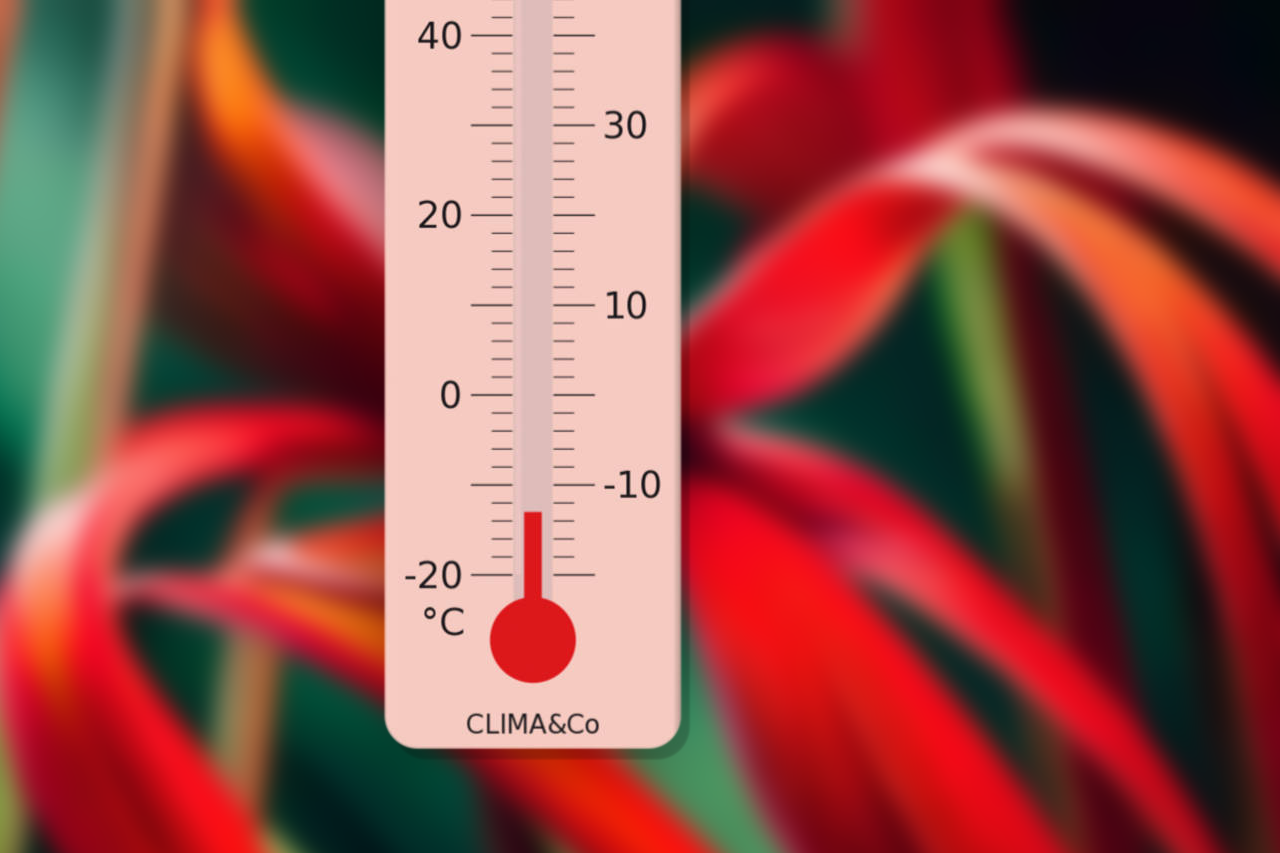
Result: -13 °C
